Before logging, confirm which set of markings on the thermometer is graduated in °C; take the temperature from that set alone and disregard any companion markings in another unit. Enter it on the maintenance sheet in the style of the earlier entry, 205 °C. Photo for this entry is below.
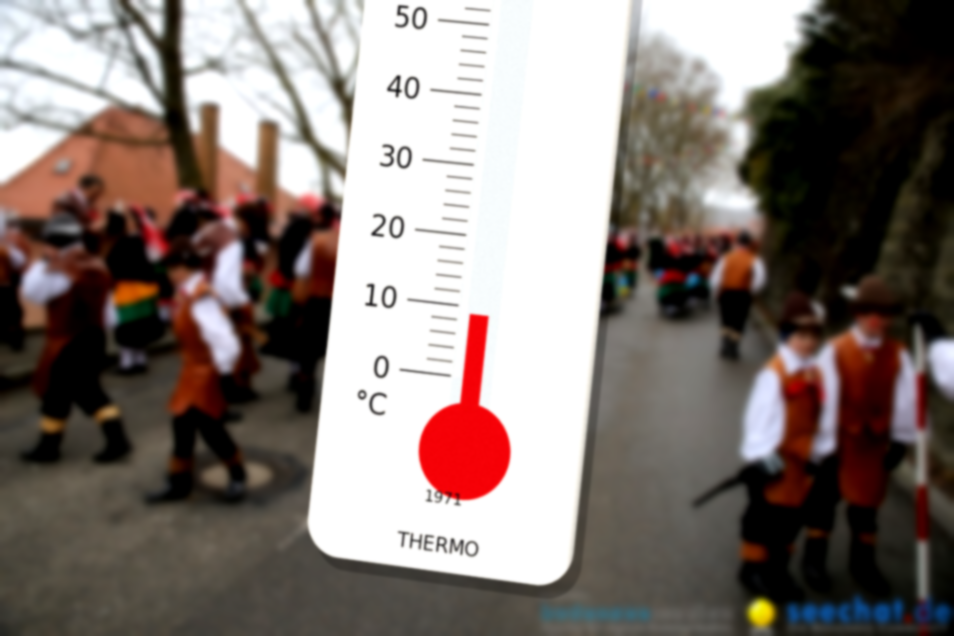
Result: 9 °C
